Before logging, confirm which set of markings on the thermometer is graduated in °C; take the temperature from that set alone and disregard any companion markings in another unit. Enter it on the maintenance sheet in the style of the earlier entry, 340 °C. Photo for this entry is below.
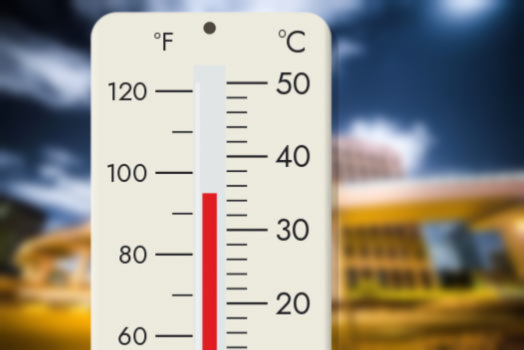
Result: 35 °C
